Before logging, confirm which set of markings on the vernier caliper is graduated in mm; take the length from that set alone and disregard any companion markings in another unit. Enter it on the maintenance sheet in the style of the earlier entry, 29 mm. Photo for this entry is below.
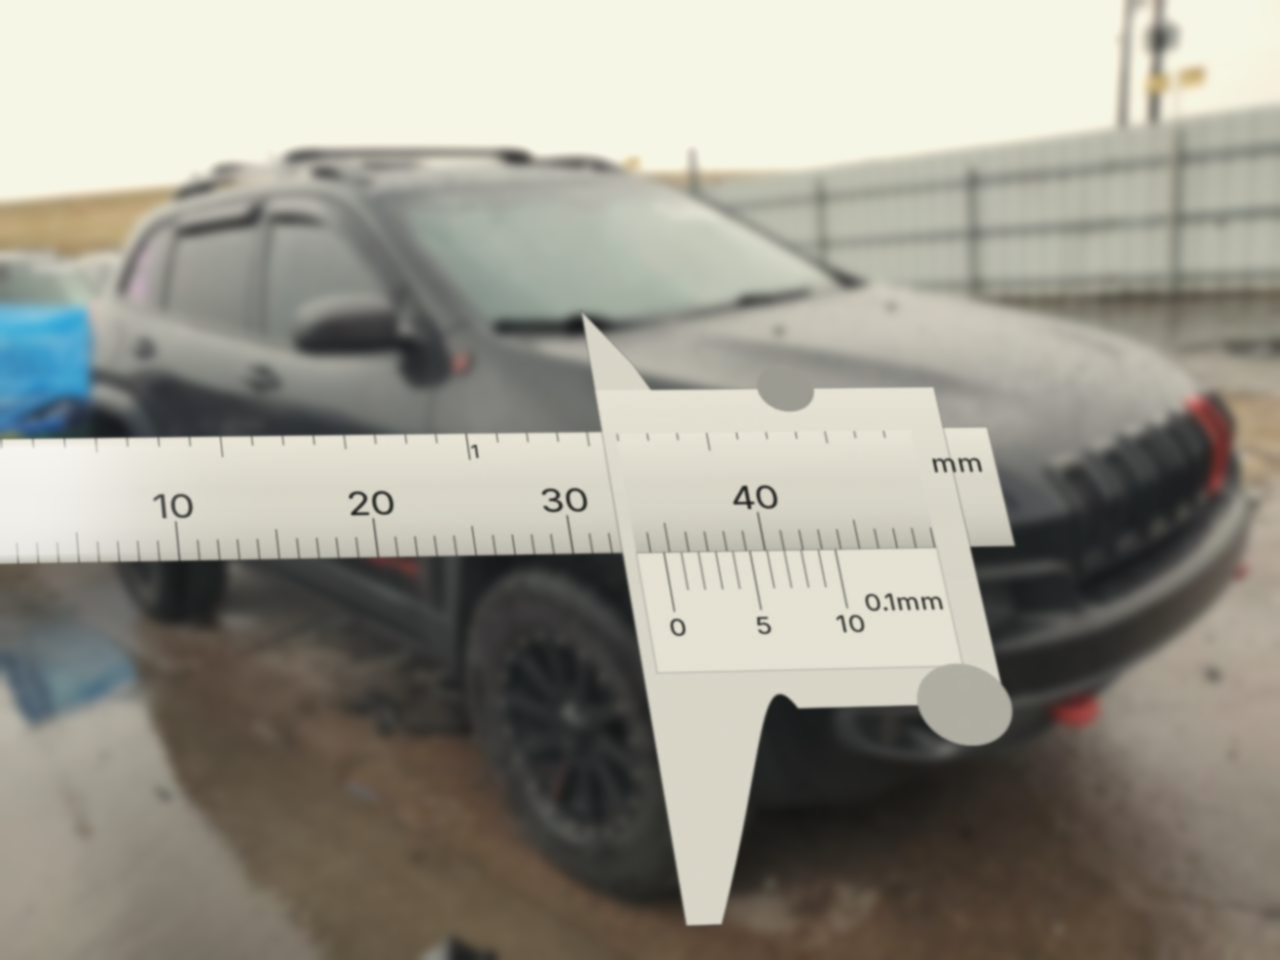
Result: 34.7 mm
